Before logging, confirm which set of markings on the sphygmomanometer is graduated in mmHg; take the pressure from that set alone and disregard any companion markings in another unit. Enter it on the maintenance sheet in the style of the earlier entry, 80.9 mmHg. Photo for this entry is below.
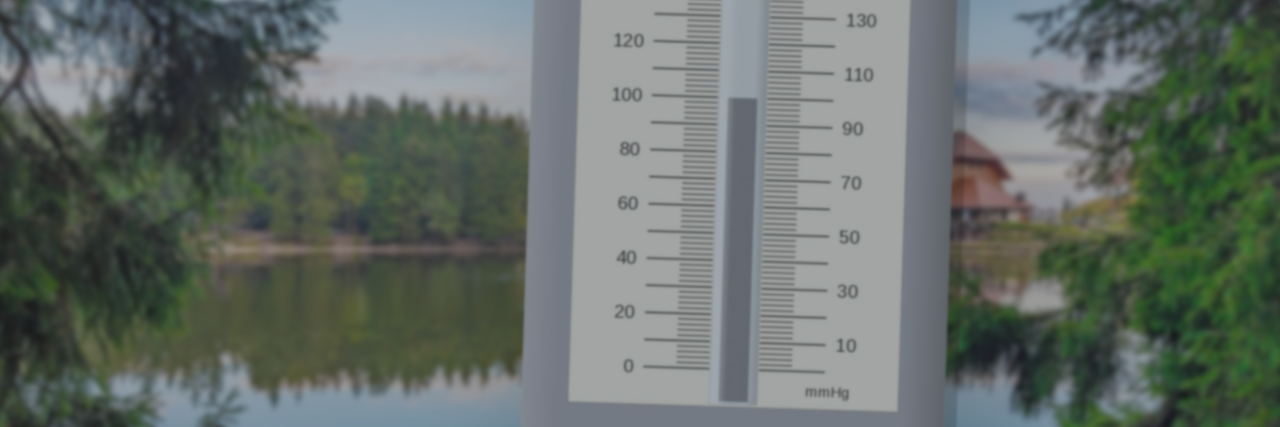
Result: 100 mmHg
